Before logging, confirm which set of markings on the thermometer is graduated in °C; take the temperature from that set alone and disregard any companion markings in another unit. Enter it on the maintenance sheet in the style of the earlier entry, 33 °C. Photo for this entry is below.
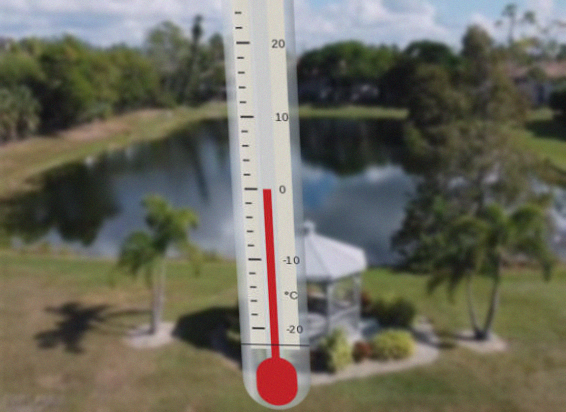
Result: 0 °C
